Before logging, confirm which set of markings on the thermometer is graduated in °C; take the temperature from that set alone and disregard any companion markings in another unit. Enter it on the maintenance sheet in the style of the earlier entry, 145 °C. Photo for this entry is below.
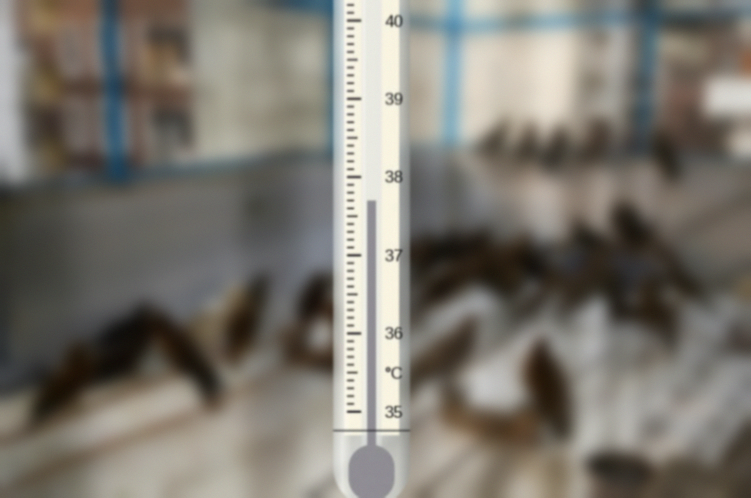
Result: 37.7 °C
